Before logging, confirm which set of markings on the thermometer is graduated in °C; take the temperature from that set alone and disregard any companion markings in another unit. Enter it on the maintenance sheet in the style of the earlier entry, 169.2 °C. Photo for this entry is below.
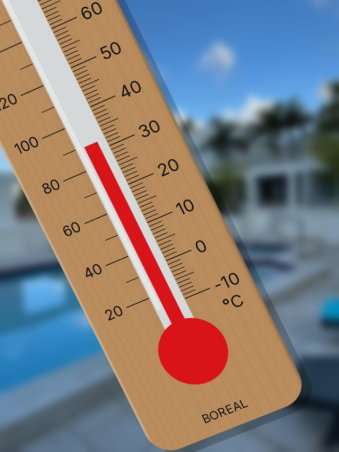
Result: 32 °C
